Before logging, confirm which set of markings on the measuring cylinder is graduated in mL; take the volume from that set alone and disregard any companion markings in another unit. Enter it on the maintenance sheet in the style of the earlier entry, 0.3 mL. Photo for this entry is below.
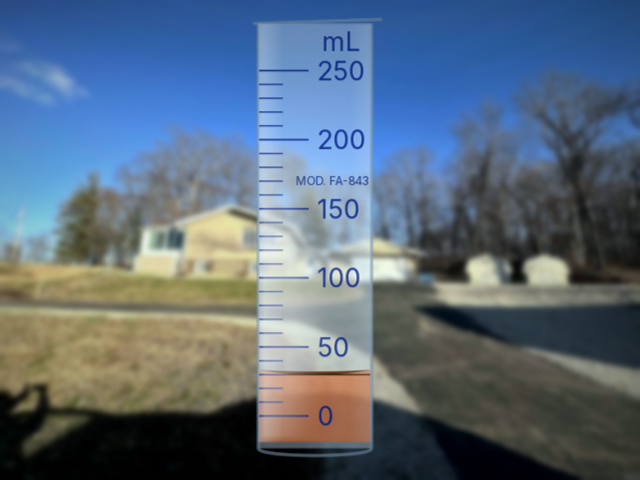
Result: 30 mL
